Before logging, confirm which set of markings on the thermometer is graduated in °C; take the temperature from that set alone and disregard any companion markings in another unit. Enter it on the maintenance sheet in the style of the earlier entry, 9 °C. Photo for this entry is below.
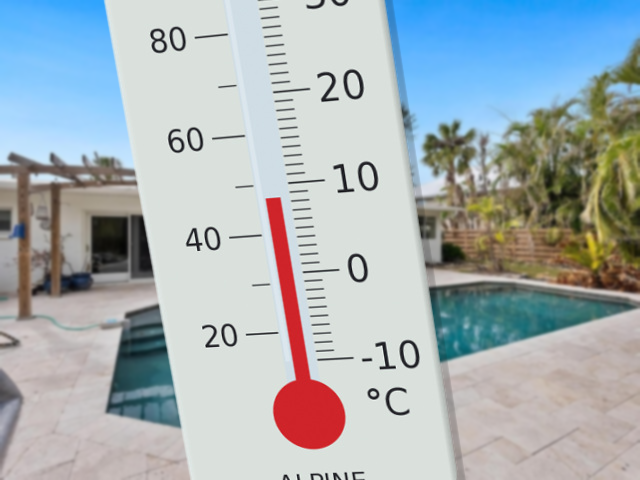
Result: 8.5 °C
